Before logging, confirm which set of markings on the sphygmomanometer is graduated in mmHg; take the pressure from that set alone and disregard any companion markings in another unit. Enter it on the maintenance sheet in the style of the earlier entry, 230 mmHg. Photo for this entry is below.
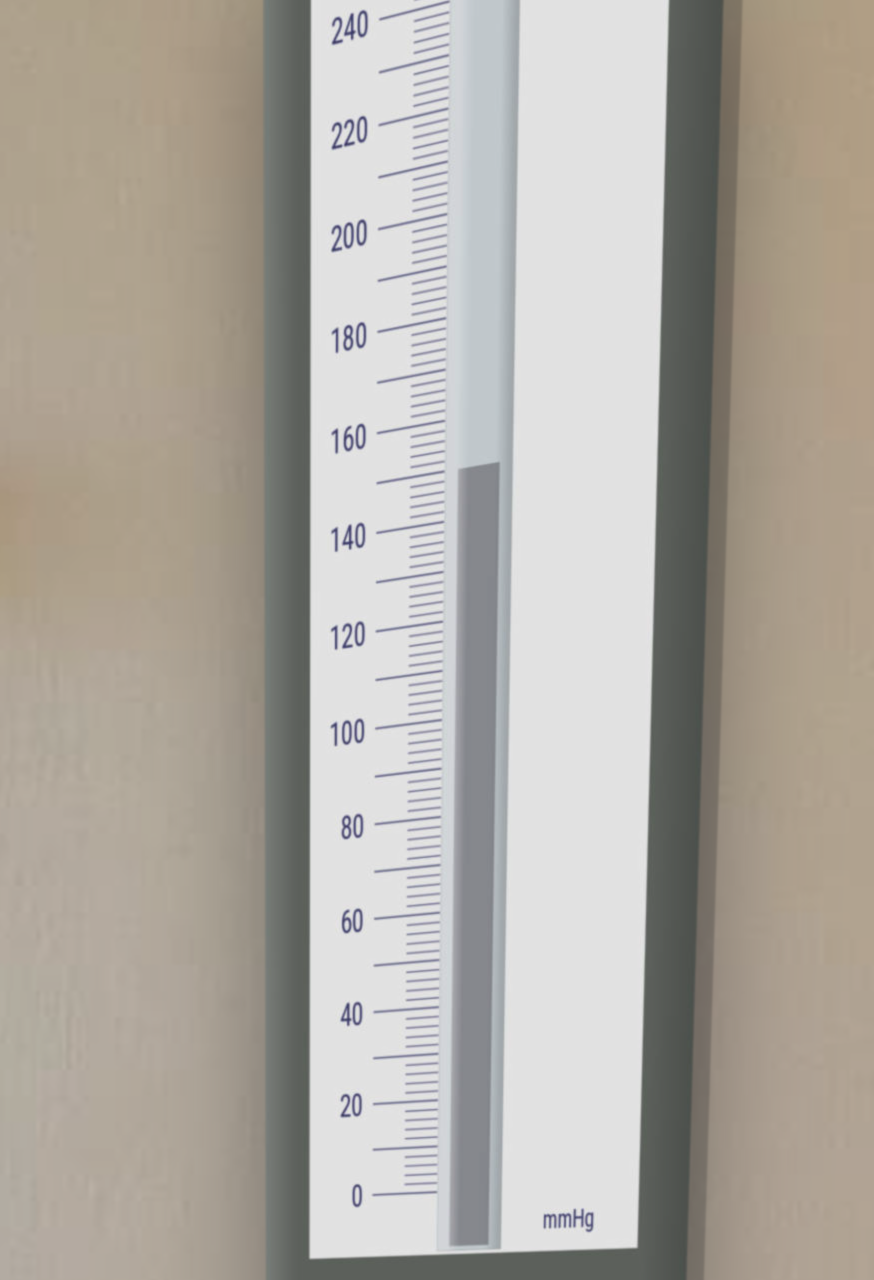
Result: 150 mmHg
